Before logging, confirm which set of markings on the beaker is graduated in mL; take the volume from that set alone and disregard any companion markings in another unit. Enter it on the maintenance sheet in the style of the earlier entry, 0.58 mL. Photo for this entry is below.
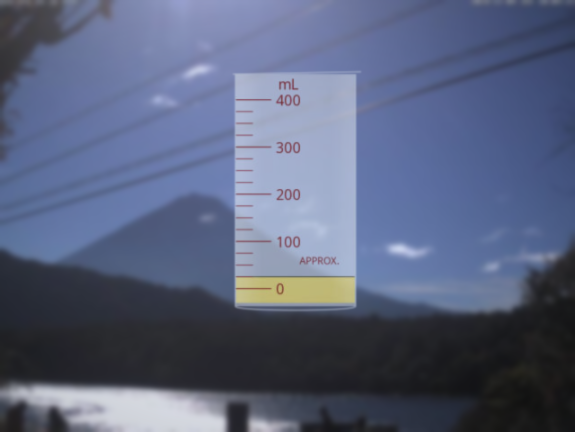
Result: 25 mL
